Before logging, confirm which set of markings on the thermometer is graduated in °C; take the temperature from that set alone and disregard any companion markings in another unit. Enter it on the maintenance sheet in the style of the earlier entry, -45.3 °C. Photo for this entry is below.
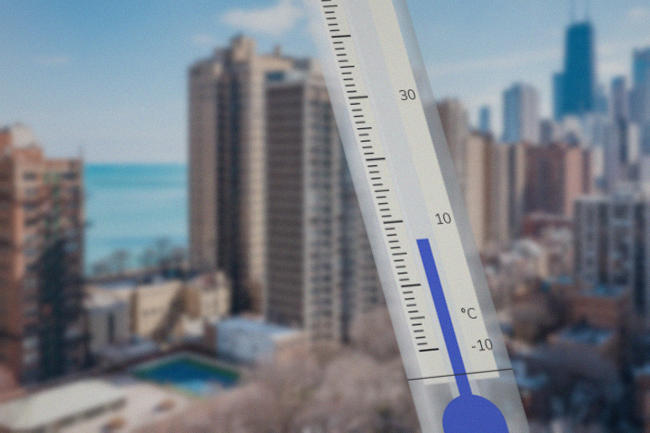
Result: 7 °C
